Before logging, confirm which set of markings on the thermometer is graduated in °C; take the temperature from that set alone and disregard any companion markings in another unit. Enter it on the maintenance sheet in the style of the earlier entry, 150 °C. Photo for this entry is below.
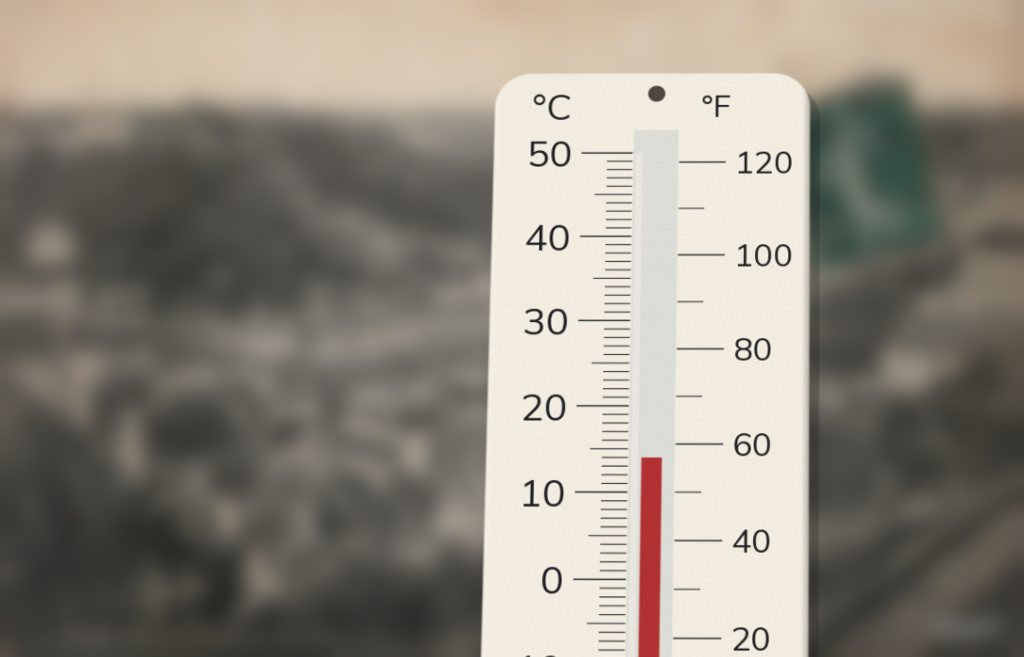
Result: 14 °C
